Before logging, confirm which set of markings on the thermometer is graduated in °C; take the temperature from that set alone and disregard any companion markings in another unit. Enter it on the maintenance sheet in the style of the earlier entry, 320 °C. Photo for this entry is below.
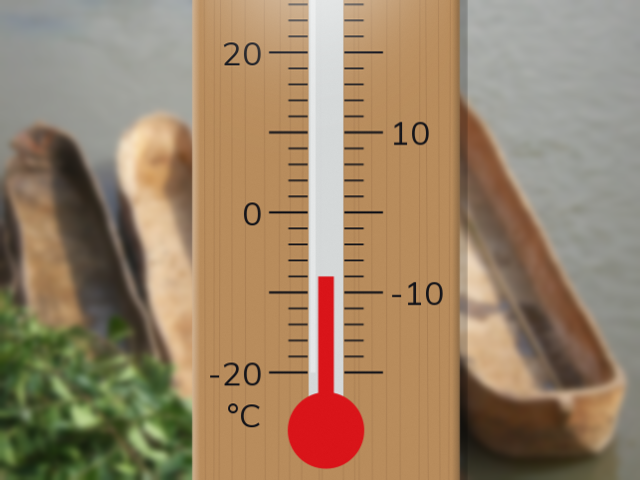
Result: -8 °C
